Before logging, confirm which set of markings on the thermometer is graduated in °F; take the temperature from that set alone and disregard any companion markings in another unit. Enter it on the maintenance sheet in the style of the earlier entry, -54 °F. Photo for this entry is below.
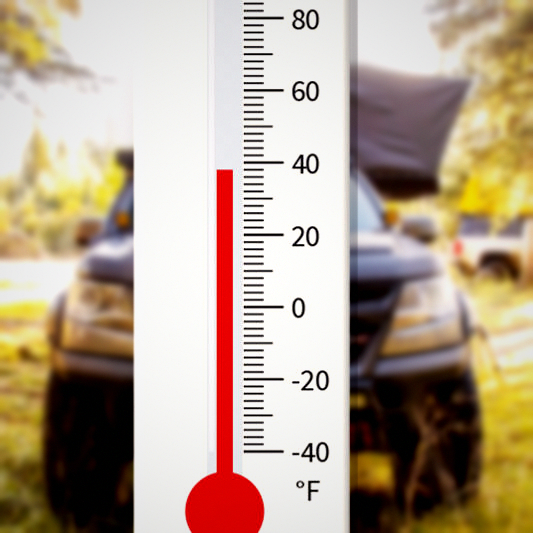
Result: 38 °F
